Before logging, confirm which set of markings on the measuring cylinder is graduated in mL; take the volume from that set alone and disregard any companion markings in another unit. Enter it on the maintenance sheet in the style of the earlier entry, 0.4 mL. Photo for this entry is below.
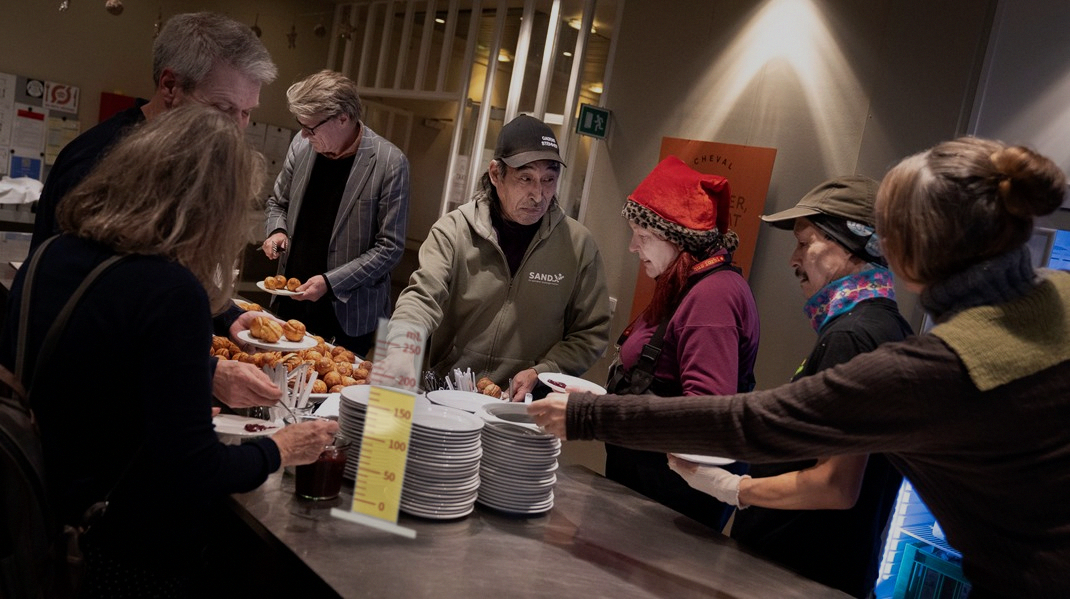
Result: 180 mL
